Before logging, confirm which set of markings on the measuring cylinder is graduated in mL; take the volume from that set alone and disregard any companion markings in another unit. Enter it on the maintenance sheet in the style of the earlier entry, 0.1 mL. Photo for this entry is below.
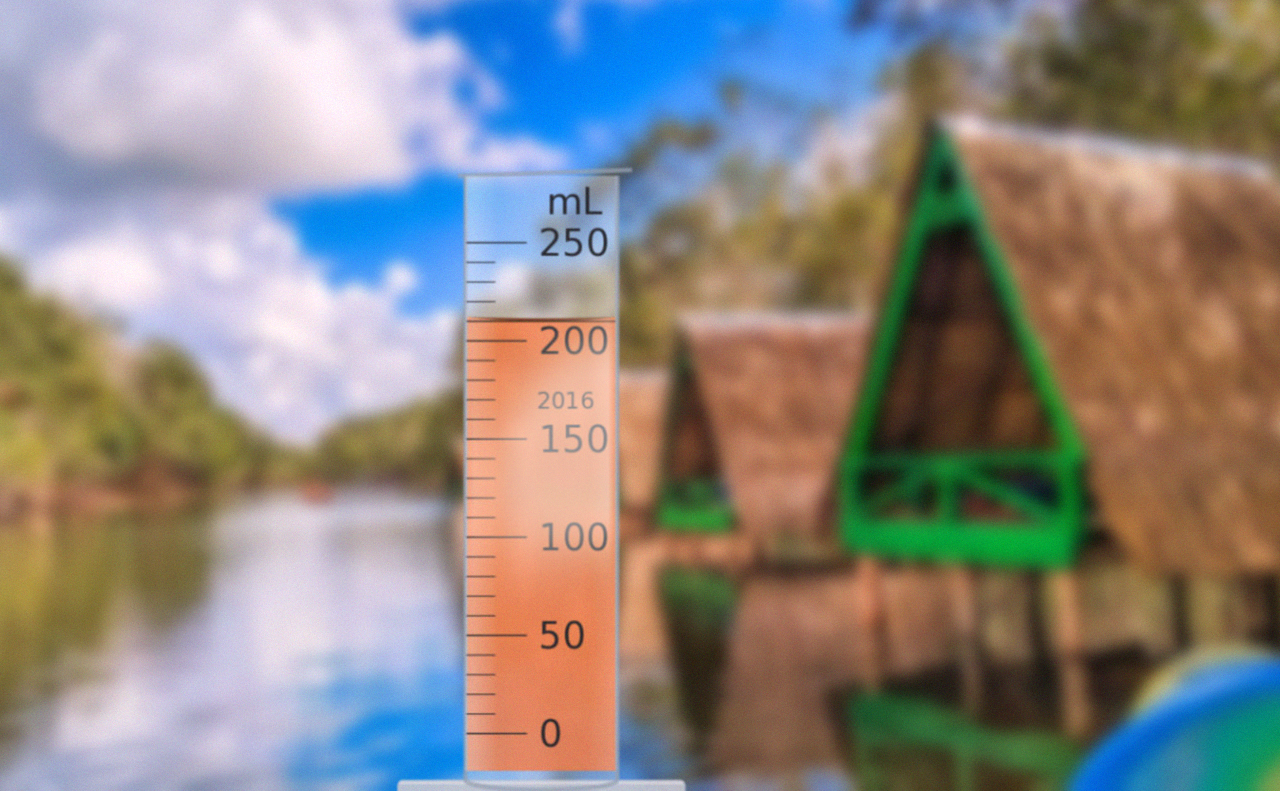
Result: 210 mL
